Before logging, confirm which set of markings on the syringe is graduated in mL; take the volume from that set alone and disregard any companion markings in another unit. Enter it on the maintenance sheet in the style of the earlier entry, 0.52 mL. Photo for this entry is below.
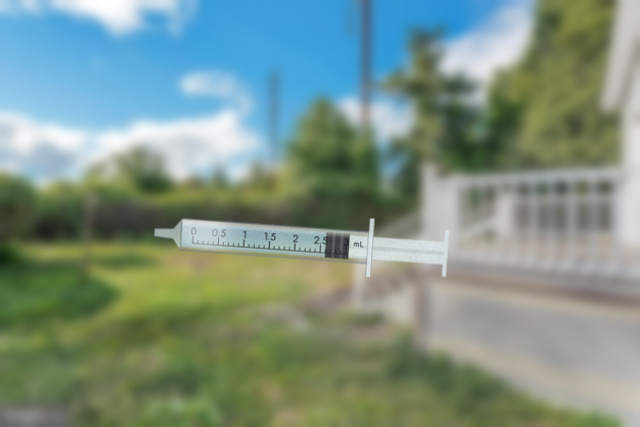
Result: 2.6 mL
